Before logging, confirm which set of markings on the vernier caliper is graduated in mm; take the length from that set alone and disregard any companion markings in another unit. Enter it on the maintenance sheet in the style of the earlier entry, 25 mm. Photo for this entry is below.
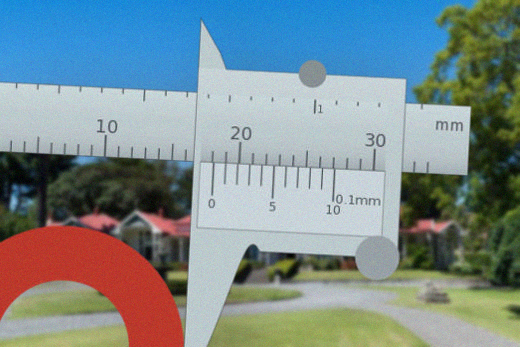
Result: 18.1 mm
